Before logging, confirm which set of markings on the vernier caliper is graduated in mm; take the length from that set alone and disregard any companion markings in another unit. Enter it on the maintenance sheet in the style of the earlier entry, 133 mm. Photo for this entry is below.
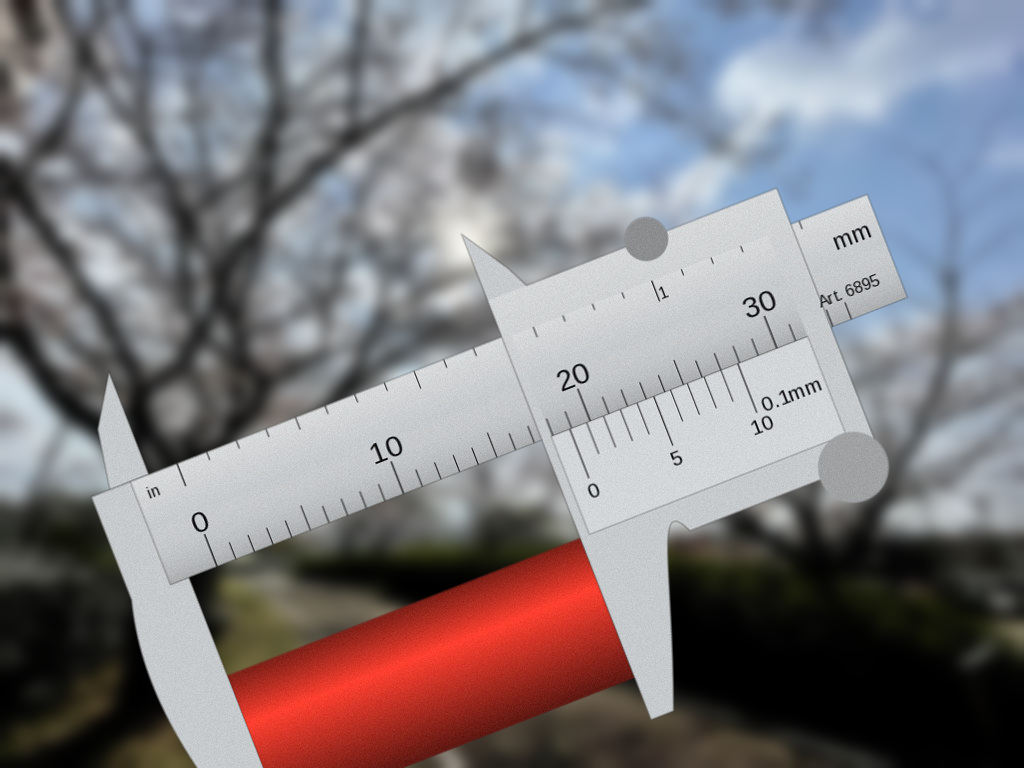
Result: 18.9 mm
